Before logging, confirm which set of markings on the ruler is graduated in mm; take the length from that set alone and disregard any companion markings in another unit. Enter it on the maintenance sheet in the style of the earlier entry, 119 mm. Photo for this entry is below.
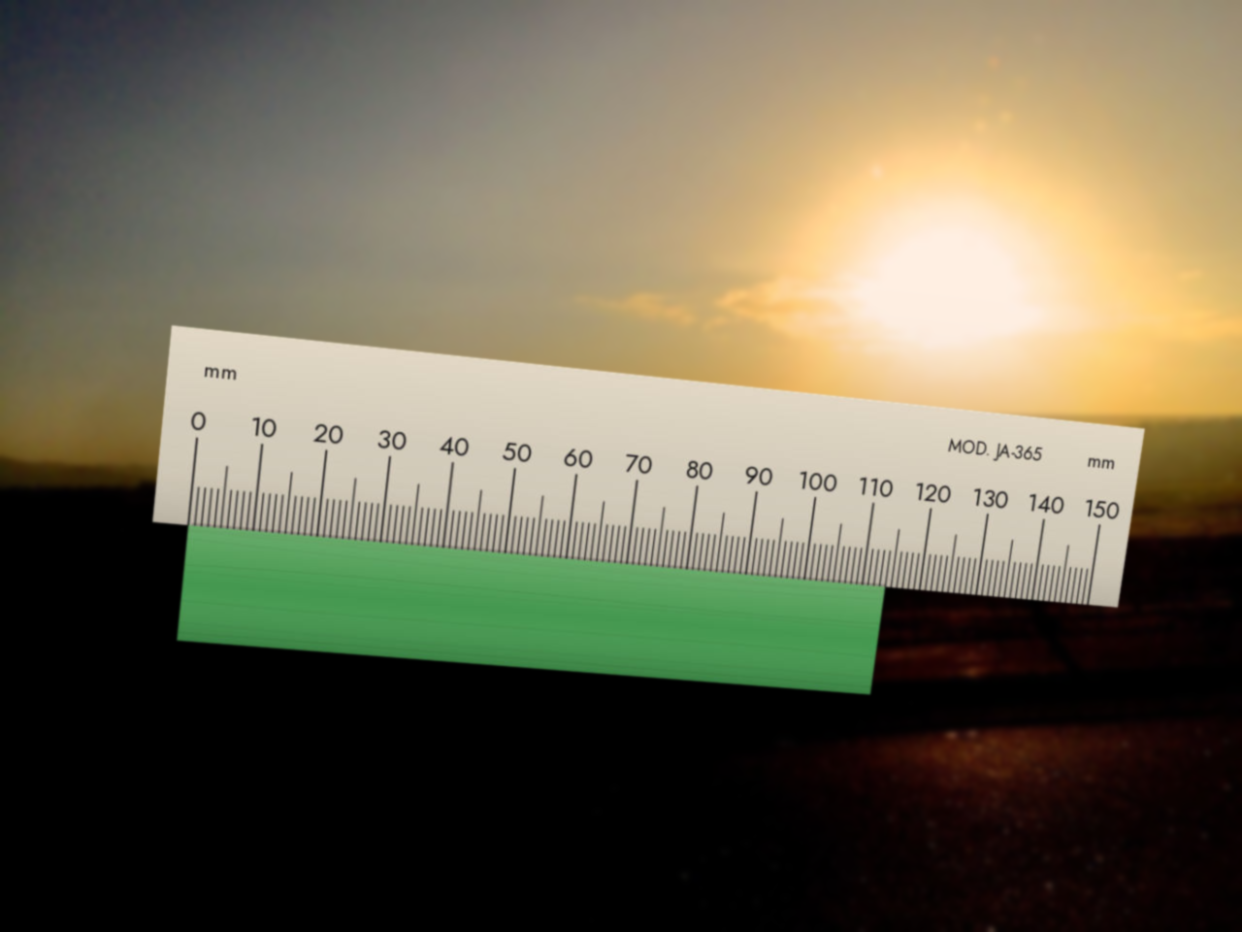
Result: 114 mm
